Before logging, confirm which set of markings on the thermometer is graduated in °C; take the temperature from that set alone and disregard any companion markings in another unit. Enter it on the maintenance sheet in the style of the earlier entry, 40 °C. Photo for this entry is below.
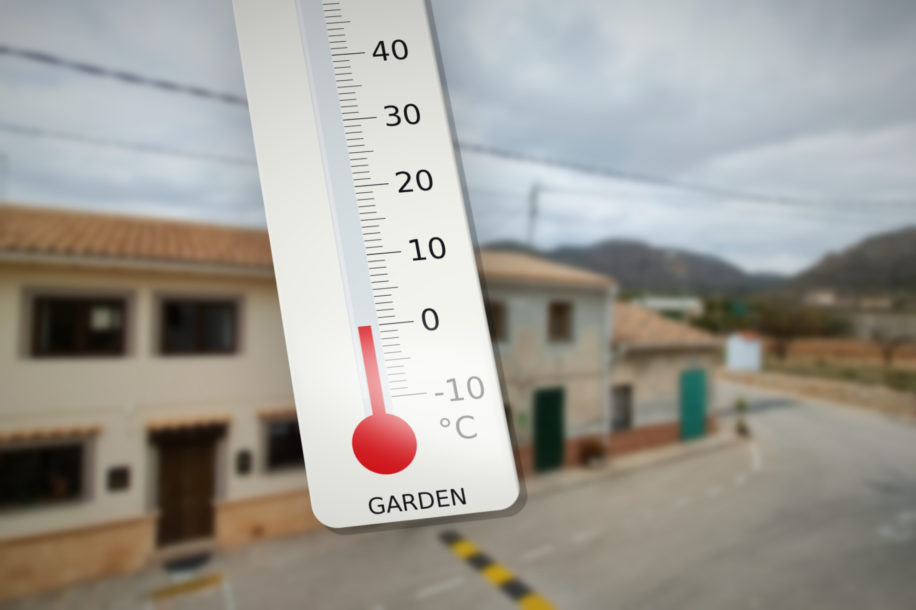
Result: 0 °C
